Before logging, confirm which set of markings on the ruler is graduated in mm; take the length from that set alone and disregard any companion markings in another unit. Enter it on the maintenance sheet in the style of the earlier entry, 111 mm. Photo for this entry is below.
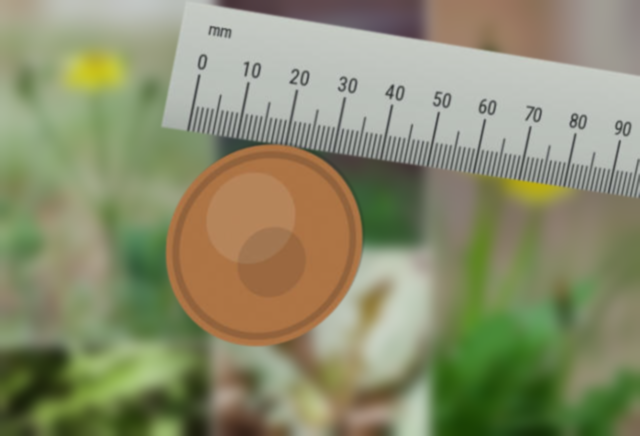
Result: 40 mm
